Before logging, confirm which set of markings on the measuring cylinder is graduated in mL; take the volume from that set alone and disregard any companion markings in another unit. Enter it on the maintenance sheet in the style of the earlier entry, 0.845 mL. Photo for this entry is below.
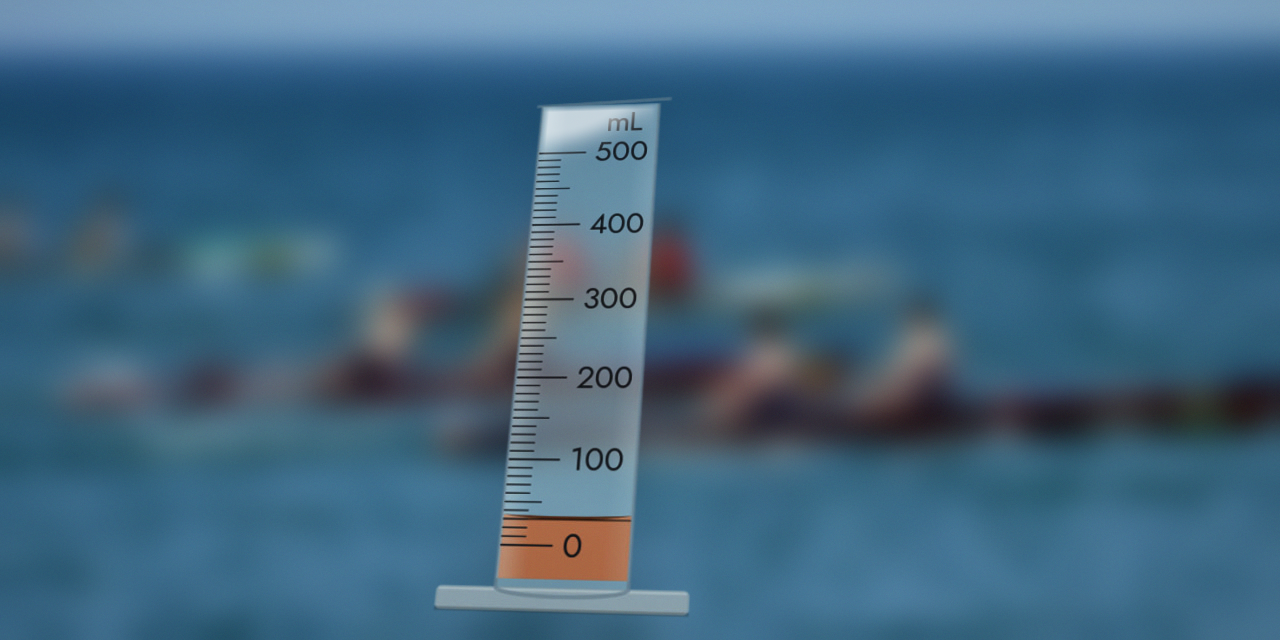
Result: 30 mL
